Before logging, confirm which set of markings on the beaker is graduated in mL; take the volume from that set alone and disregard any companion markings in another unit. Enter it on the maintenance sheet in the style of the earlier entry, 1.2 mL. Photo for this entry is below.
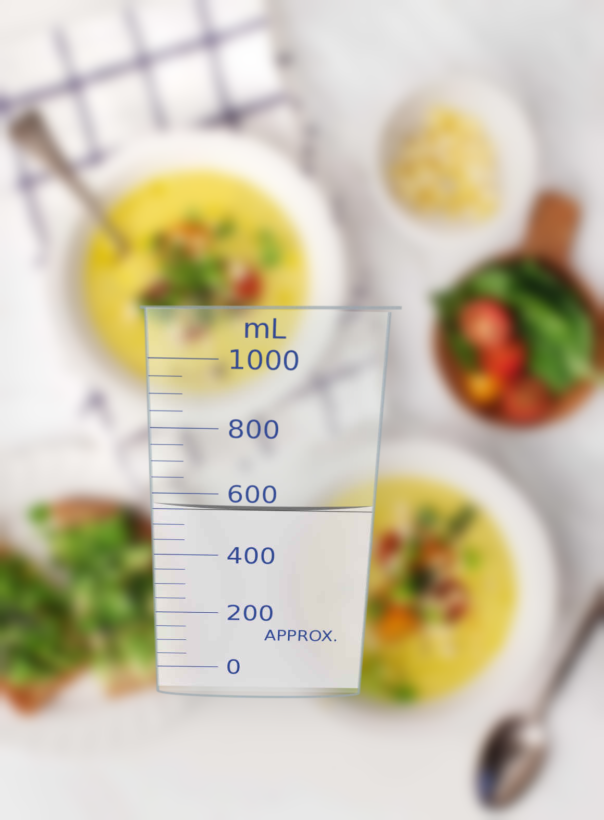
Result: 550 mL
